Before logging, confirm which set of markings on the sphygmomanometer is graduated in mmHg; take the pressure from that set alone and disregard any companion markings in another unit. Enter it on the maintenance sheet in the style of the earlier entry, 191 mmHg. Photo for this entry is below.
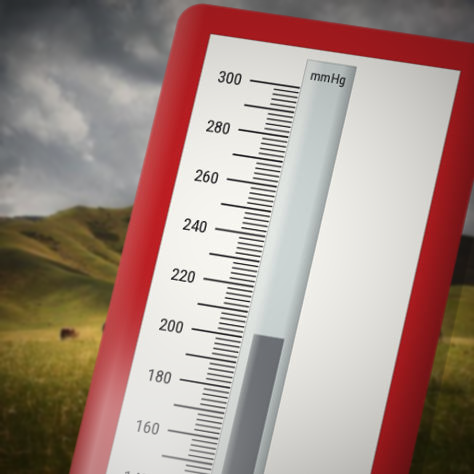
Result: 202 mmHg
